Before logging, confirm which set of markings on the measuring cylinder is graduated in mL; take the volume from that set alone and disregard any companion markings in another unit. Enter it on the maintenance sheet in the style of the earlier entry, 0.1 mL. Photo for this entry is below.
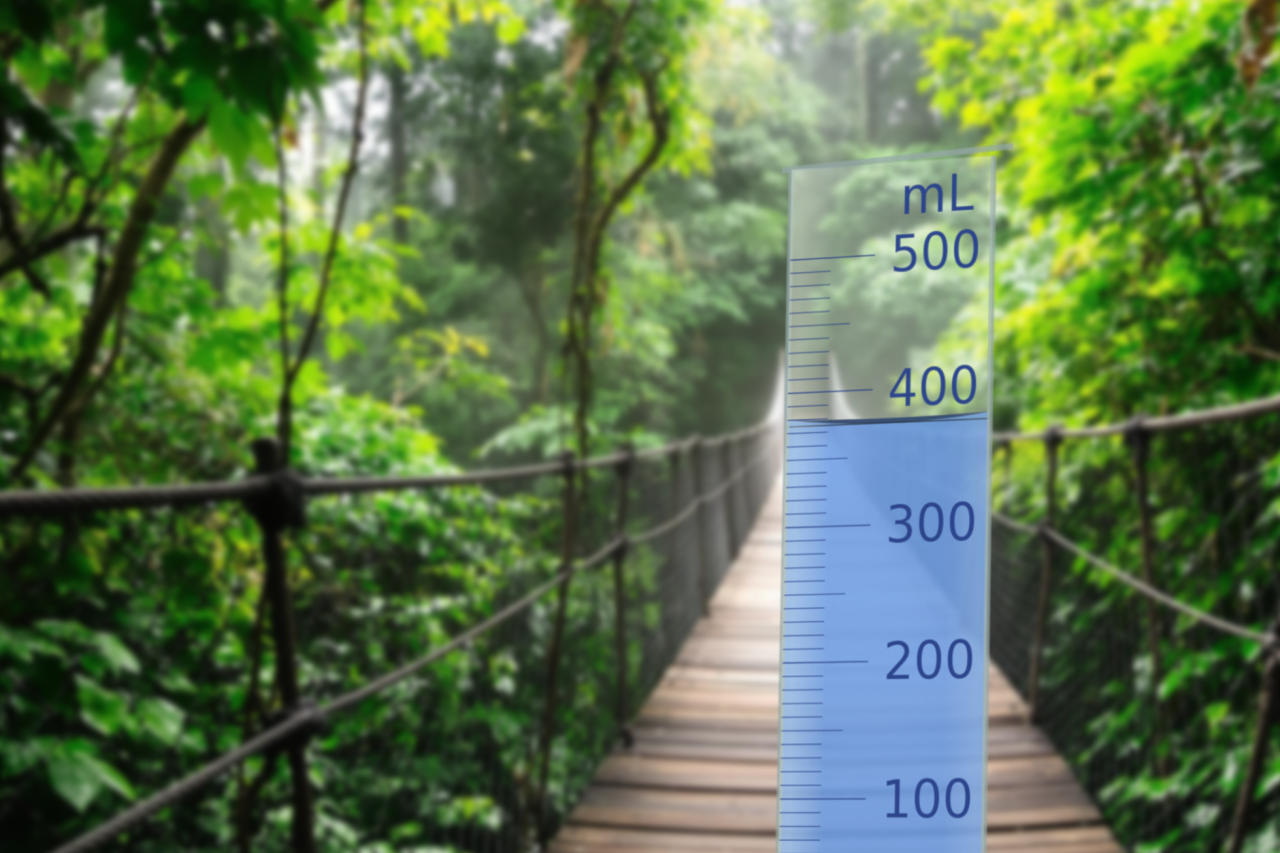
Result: 375 mL
